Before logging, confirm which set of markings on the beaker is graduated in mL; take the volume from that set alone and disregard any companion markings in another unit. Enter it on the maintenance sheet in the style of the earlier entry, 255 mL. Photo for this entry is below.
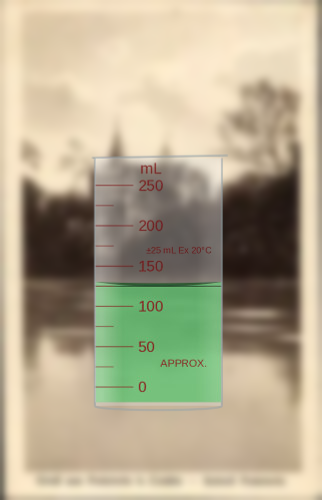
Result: 125 mL
